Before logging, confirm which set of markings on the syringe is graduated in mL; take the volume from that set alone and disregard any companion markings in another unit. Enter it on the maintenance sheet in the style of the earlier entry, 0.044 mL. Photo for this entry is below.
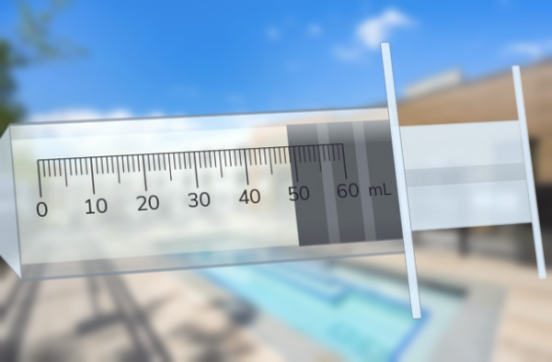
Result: 49 mL
